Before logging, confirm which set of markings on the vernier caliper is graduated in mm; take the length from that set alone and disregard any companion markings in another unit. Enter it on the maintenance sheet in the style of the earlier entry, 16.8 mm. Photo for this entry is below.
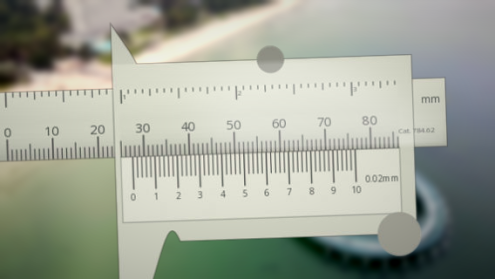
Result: 27.5 mm
